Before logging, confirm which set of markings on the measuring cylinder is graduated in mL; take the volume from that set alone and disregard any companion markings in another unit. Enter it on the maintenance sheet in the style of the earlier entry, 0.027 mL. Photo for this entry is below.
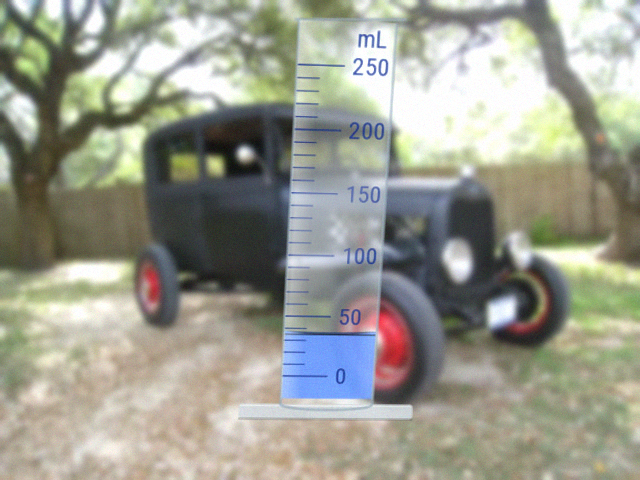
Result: 35 mL
